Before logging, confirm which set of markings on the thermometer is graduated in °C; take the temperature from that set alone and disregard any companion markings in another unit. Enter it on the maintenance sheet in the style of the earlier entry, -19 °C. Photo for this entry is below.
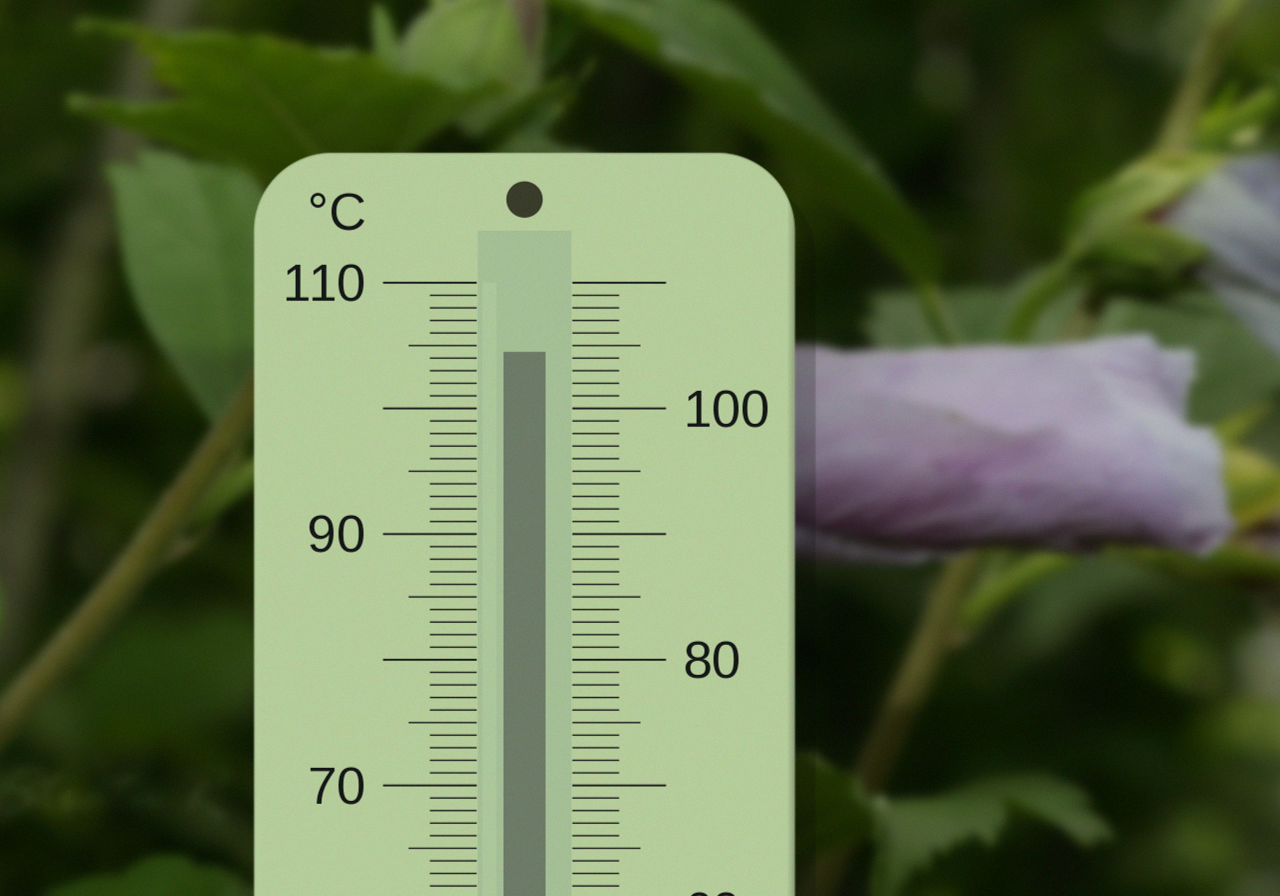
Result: 104.5 °C
